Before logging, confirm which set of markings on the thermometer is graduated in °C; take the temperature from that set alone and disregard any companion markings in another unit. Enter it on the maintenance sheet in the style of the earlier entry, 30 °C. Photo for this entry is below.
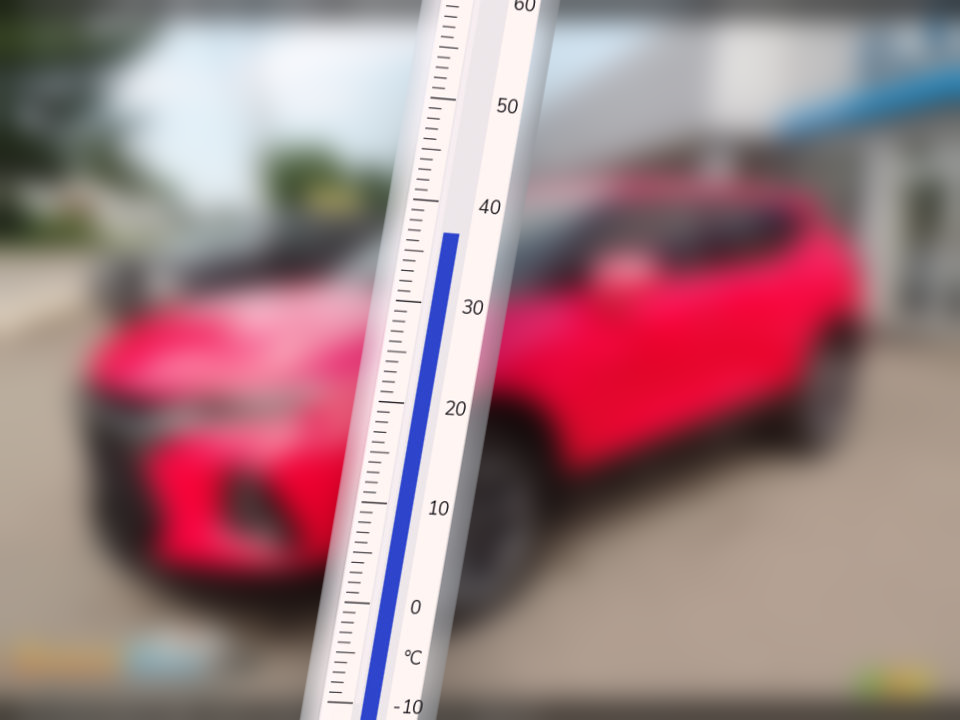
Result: 37 °C
